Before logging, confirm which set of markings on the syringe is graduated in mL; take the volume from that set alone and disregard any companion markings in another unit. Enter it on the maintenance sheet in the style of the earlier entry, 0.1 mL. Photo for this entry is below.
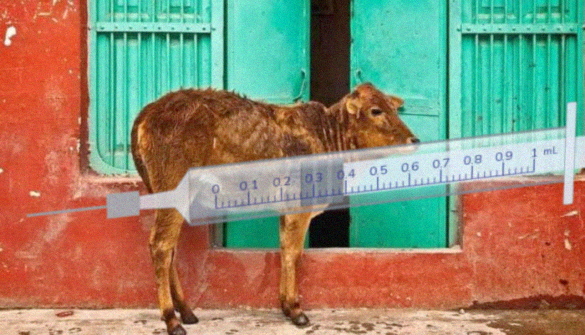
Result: 0.26 mL
